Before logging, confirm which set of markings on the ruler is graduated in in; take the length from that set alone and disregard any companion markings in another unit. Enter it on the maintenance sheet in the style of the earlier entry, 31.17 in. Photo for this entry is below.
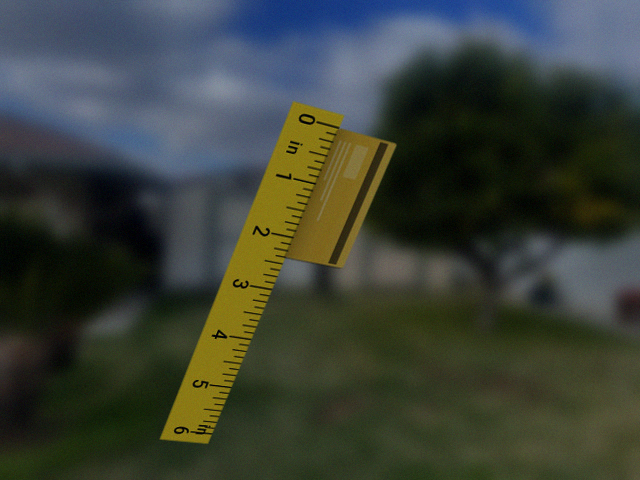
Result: 2.375 in
